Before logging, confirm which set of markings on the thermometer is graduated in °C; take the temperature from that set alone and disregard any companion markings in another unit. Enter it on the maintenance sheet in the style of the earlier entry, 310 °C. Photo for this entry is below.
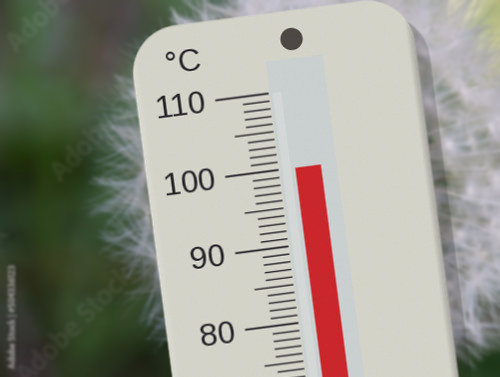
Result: 100 °C
